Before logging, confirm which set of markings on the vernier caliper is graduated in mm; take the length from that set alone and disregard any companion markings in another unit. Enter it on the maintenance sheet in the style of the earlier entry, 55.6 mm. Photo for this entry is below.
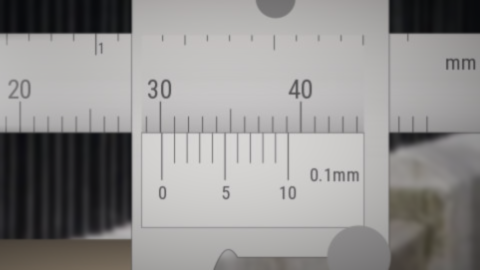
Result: 30.1 mm
